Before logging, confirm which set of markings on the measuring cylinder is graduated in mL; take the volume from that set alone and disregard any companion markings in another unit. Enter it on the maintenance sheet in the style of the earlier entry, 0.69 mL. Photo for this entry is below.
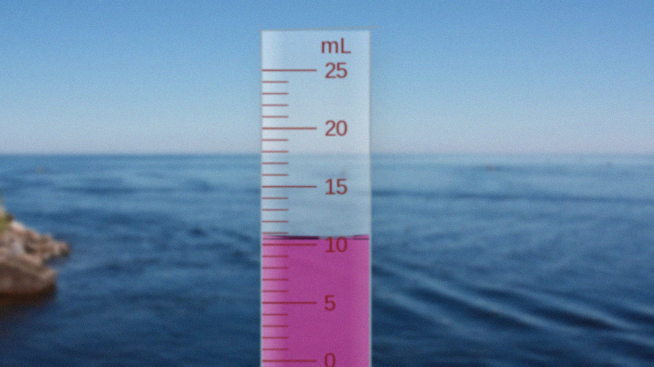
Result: 10.5 mL
